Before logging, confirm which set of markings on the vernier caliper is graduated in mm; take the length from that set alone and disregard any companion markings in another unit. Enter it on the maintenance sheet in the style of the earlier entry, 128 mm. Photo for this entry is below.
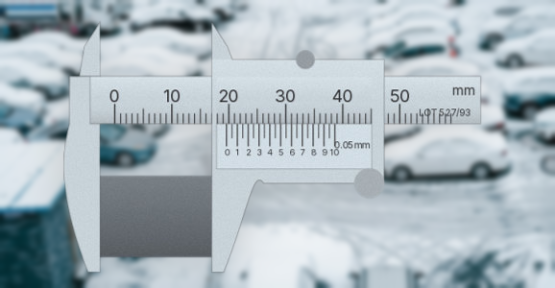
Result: 19.6 mm
